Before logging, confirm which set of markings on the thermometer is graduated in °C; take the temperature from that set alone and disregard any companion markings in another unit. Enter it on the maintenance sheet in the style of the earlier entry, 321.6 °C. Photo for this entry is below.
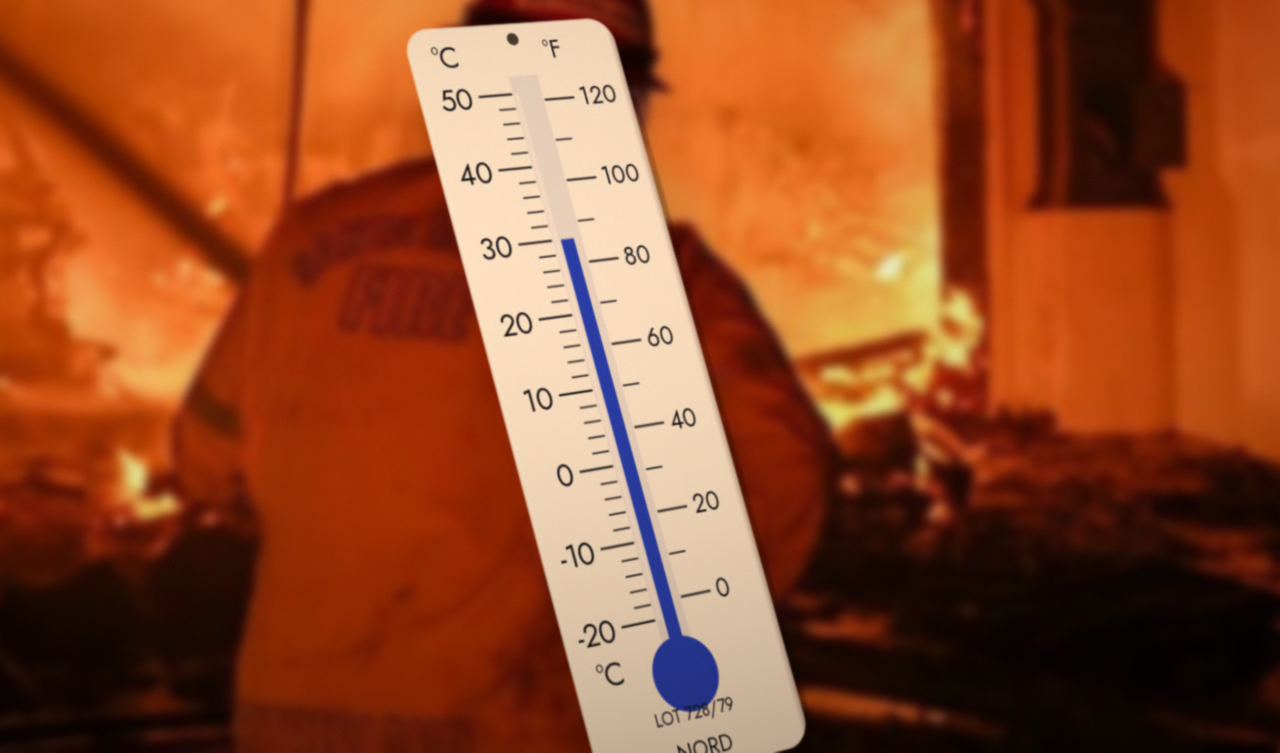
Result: 30 °C
